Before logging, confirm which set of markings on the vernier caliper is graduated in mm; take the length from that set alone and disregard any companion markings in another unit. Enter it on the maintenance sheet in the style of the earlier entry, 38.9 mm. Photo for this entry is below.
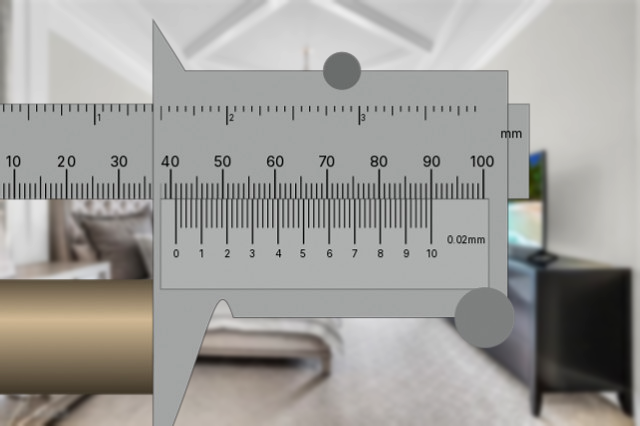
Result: 41.0 mm
